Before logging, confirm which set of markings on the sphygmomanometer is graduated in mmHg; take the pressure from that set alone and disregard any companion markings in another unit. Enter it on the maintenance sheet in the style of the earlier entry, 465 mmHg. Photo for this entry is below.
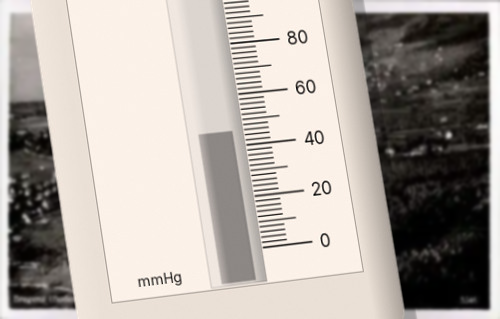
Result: 46 mmHg
